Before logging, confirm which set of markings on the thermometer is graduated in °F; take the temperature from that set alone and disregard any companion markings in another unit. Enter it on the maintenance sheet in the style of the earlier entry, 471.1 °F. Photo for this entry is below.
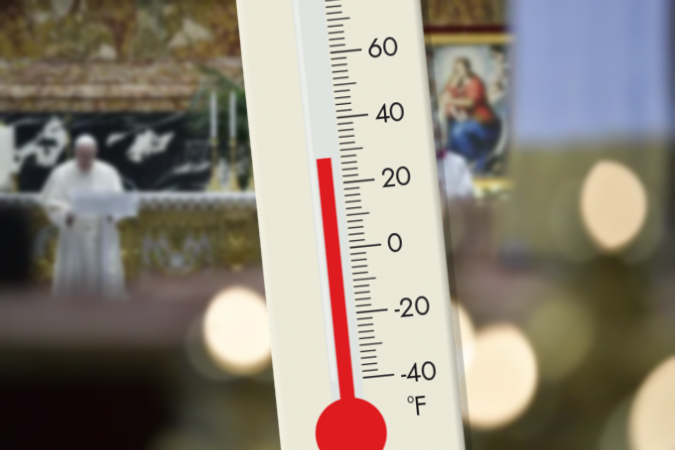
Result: 28 °F
